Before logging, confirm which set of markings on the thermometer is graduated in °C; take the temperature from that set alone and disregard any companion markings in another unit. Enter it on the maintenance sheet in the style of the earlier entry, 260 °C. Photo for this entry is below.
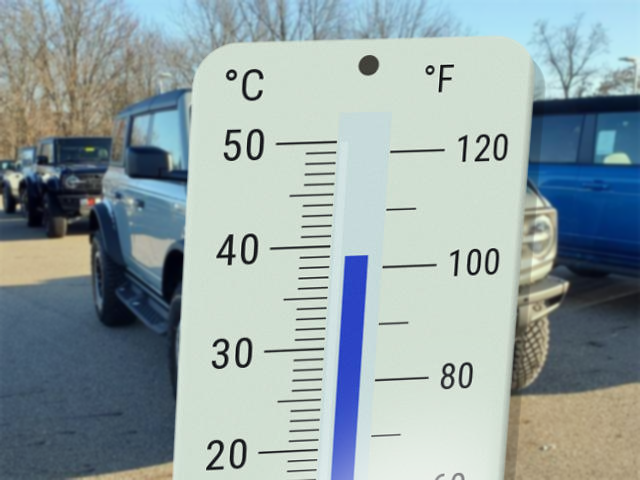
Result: 39 °C
